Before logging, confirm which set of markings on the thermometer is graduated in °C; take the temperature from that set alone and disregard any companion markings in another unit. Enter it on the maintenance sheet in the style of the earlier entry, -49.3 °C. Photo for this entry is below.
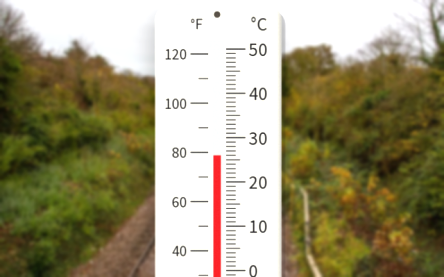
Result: 26 °C
